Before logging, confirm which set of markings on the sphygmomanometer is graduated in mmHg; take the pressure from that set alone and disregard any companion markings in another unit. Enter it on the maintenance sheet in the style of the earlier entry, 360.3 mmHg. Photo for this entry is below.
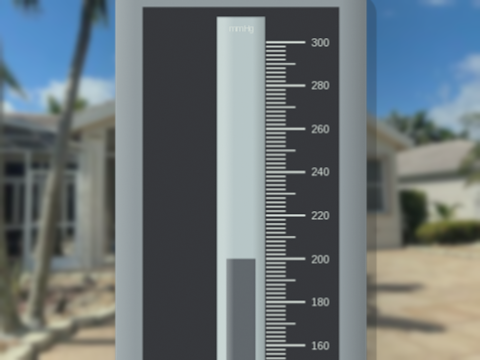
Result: 200 mmHg
